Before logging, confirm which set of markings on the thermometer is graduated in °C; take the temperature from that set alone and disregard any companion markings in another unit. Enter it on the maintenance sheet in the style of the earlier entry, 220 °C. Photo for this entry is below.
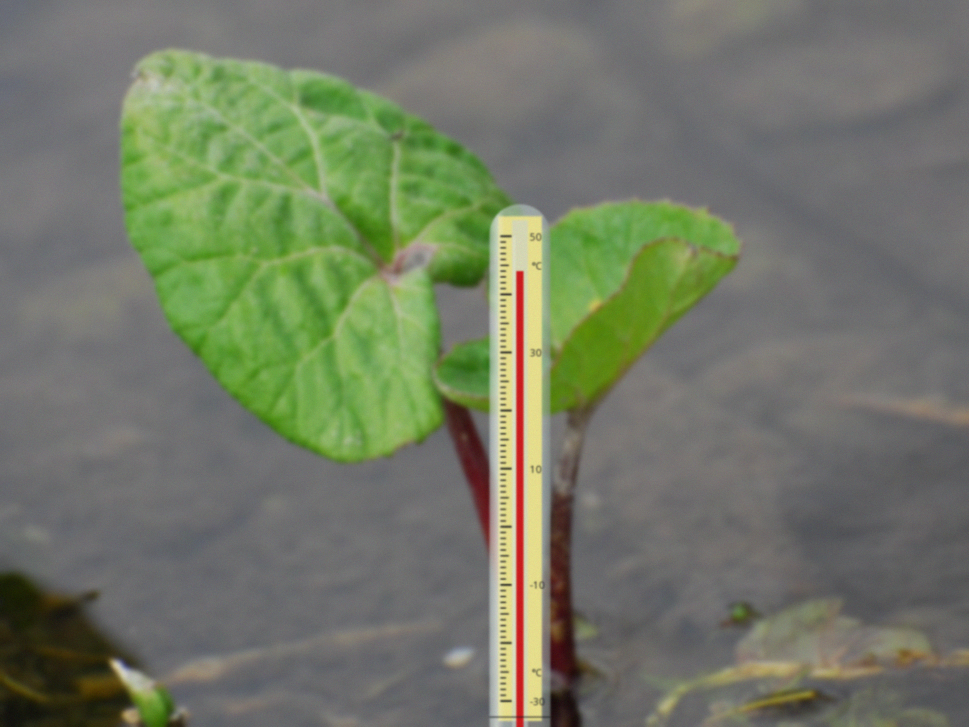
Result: 44 °C
